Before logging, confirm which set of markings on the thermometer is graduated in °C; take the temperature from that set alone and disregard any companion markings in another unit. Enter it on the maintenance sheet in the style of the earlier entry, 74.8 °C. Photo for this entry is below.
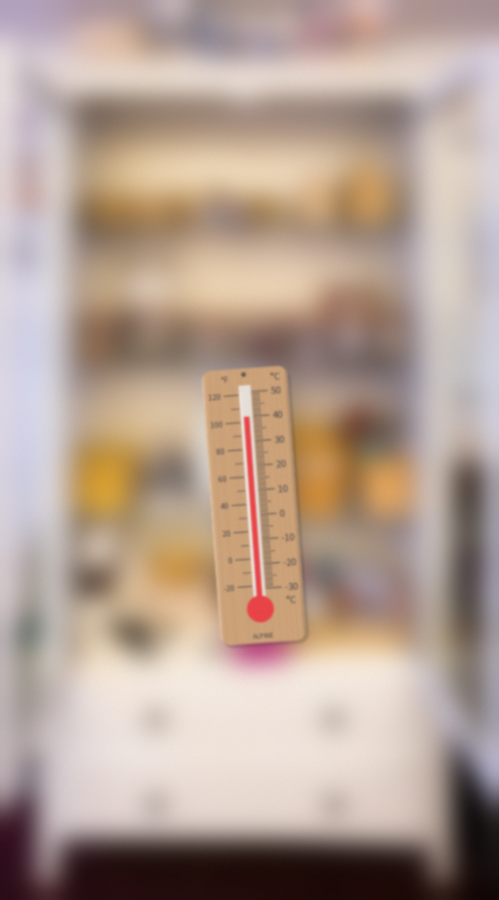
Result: 40 °C
